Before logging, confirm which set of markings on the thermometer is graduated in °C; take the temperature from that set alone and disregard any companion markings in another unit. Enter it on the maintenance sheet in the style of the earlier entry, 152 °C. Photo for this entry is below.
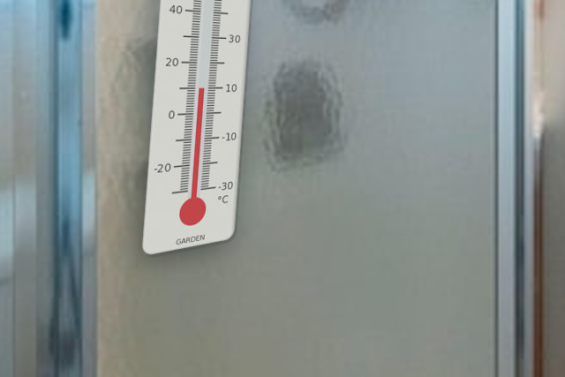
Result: 10 °C
